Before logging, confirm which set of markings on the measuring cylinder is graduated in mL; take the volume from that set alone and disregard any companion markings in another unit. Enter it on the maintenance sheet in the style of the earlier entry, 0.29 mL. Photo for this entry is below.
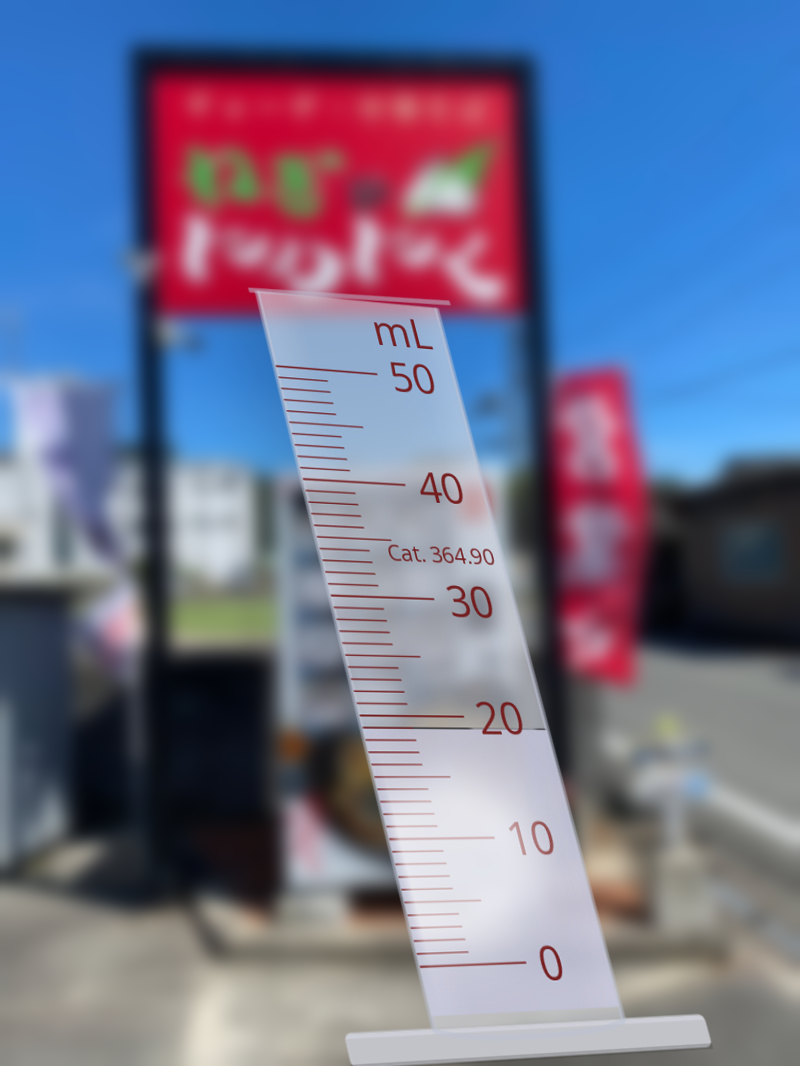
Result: 19 mL
